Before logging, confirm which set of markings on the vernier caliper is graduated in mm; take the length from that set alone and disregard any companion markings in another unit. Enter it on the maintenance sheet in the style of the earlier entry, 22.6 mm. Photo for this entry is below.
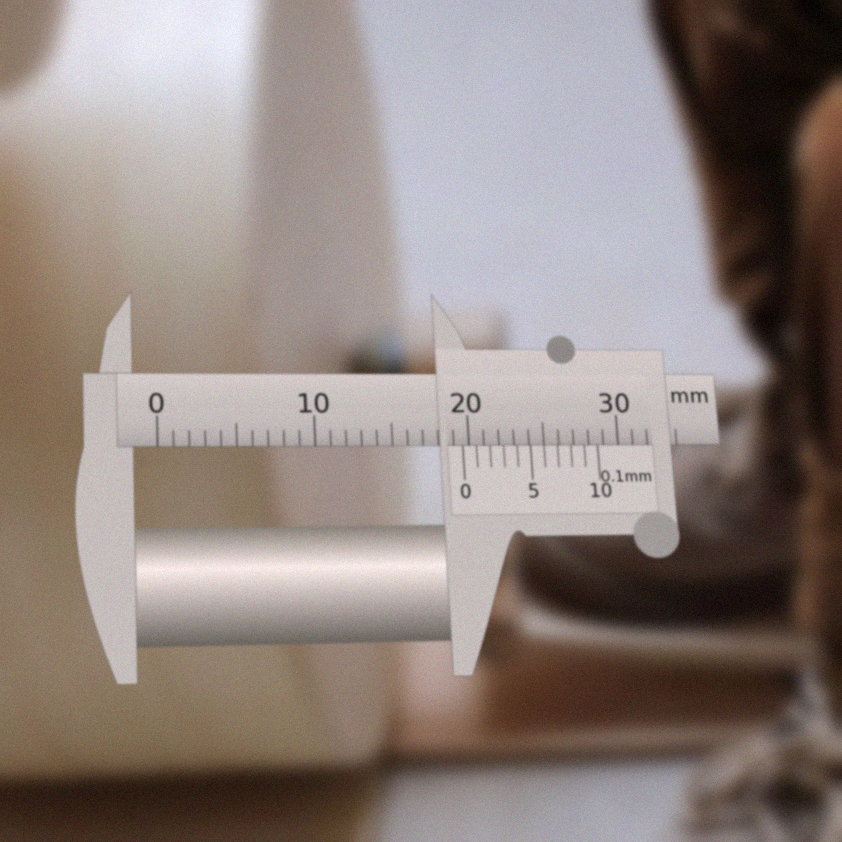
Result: 19.6 mm
